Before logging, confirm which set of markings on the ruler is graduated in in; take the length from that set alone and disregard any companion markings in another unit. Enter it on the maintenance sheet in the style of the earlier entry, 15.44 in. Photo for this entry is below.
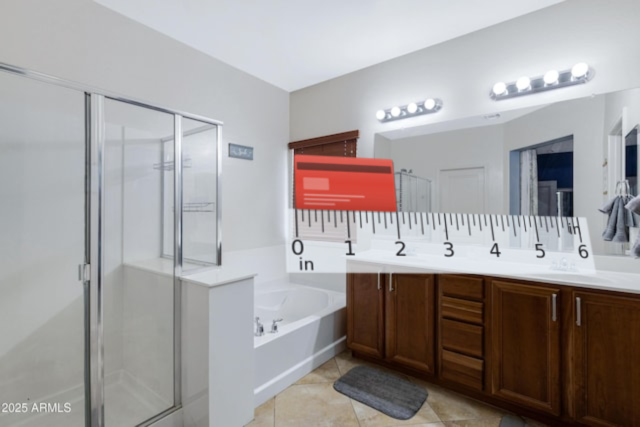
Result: 2 in
